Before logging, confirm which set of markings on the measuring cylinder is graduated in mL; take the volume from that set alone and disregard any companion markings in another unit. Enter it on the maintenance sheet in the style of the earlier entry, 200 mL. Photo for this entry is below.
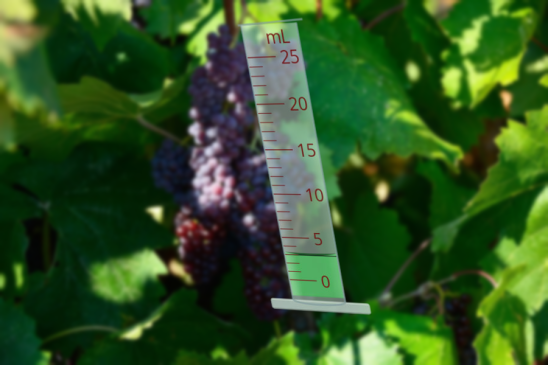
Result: 3 mL
